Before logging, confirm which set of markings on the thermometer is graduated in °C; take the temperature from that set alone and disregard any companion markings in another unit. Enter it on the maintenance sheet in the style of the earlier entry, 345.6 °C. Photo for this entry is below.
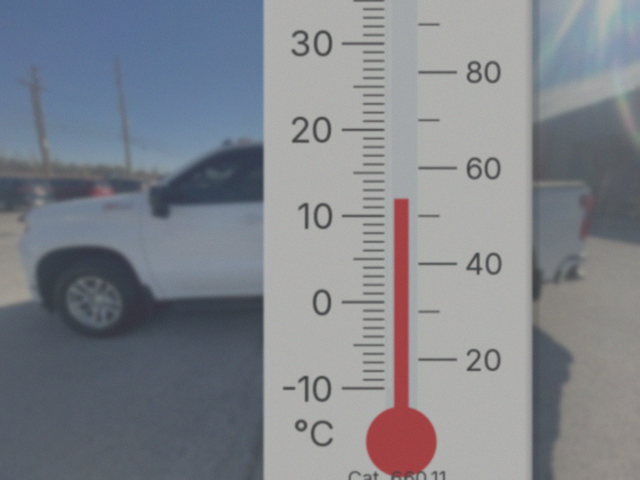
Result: 12 °C
